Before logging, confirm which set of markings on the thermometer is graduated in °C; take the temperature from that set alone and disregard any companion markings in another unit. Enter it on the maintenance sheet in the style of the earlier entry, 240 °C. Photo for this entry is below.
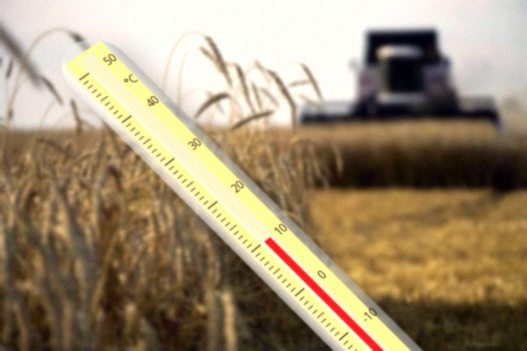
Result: 10 °C
